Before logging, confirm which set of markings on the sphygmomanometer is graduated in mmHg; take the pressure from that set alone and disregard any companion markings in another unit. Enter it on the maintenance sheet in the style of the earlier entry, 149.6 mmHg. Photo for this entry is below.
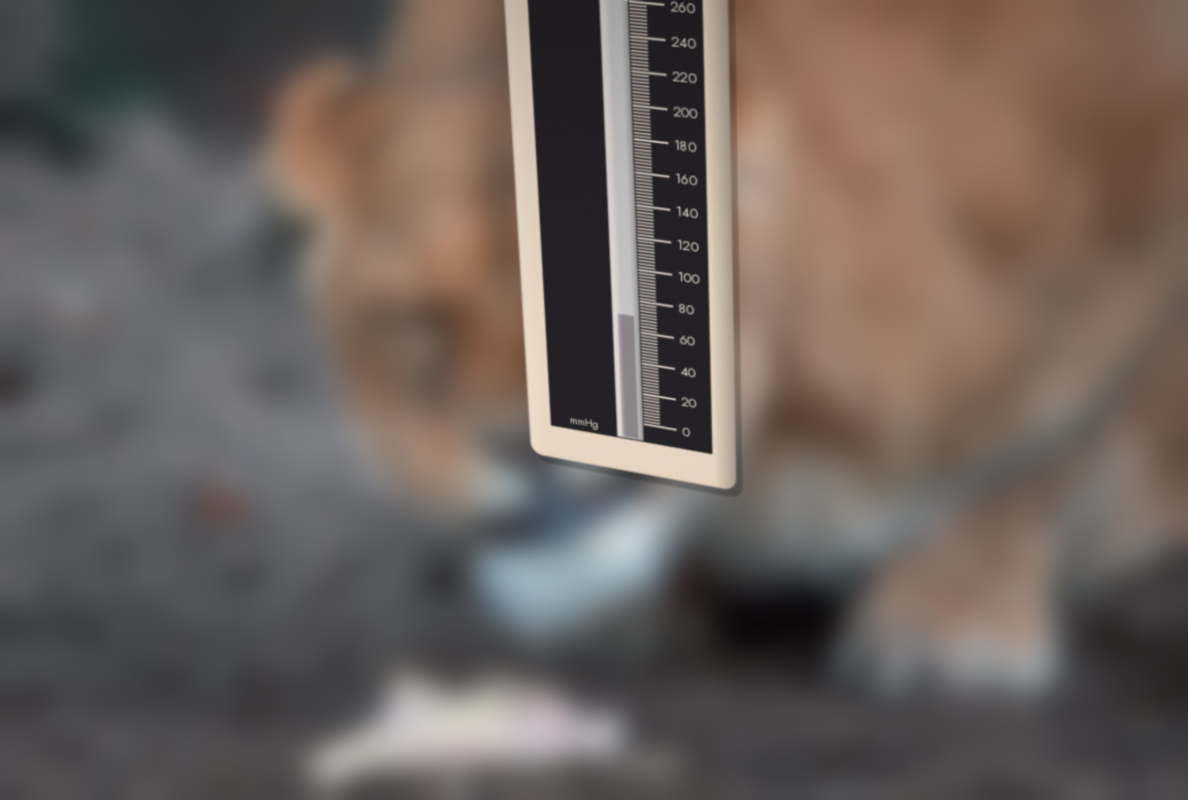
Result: 70 mmHg
